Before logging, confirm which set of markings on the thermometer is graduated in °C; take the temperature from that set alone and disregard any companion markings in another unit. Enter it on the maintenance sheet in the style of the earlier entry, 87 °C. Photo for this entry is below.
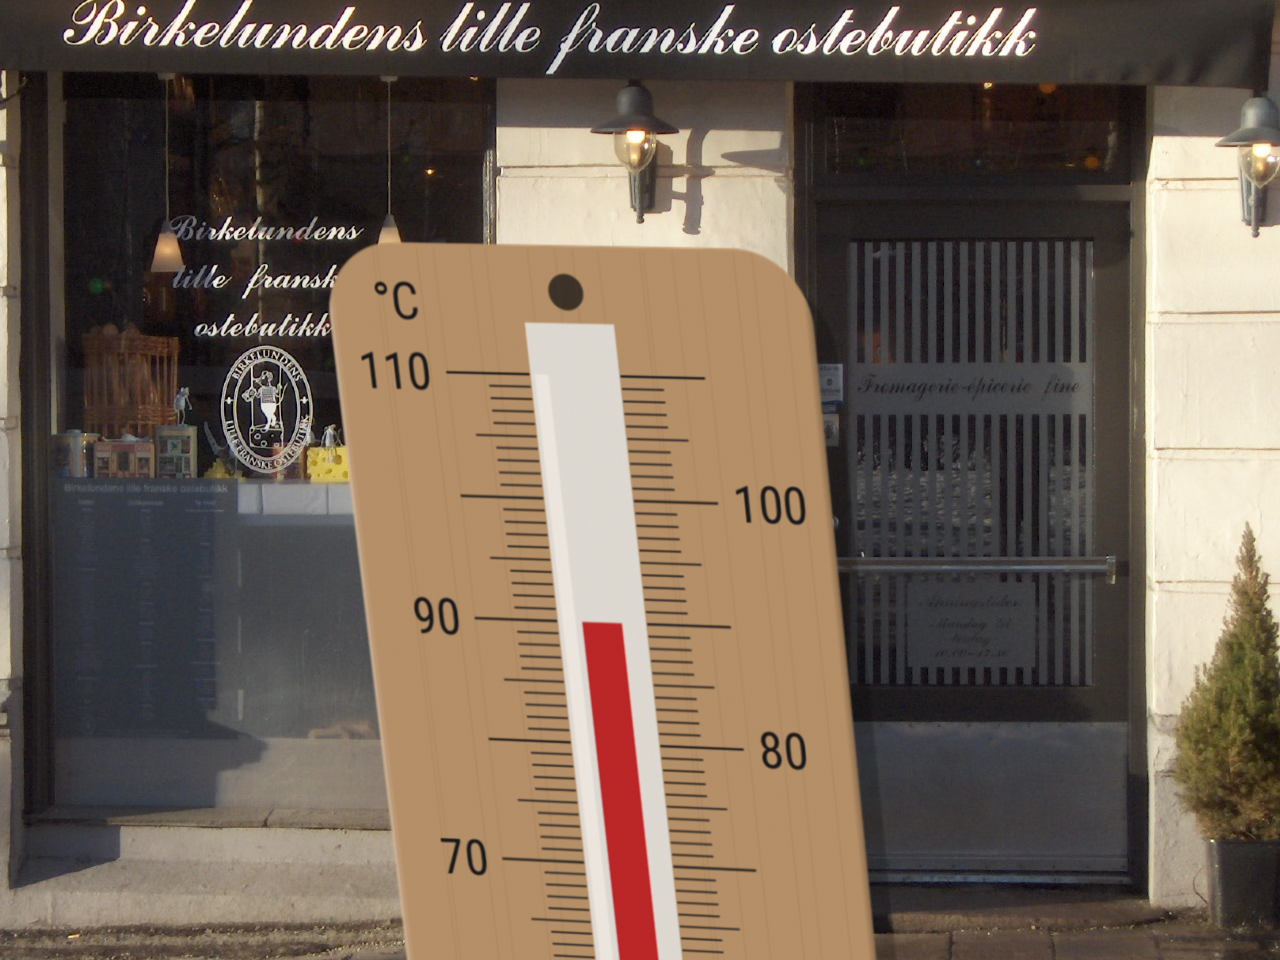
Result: 90 °C
